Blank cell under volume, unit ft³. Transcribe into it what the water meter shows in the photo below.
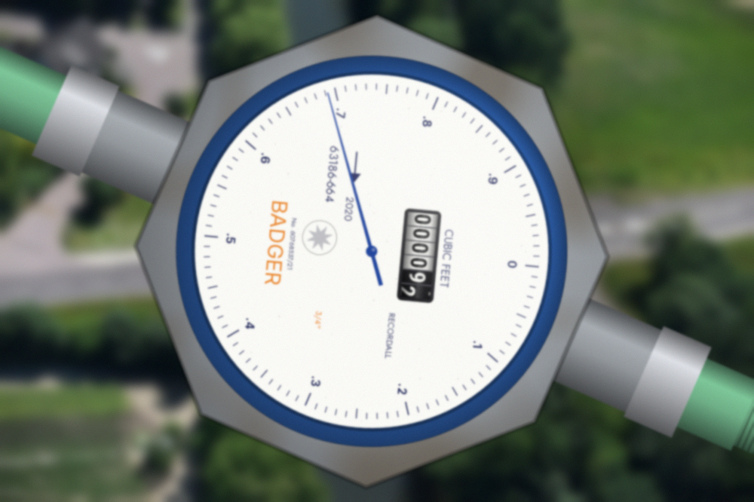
91.69 ft³
